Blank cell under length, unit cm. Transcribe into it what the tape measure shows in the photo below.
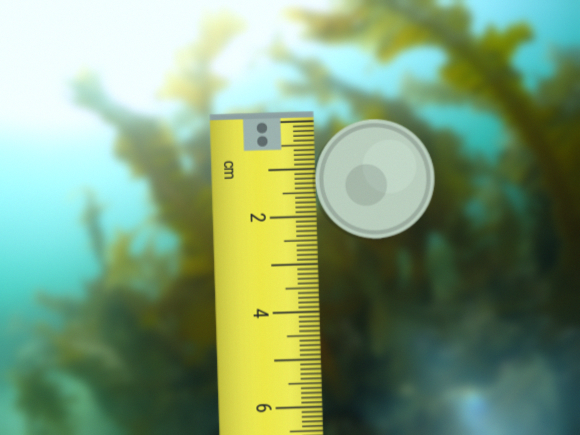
2.5 cm
